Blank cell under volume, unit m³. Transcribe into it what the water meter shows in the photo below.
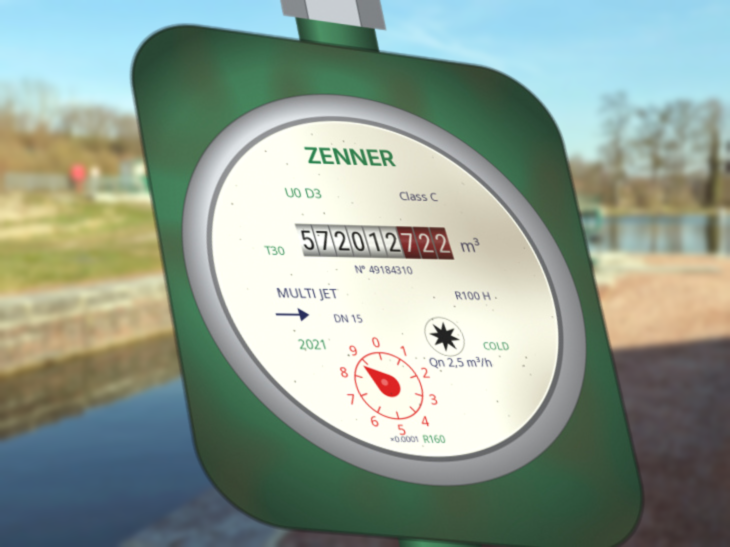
572012.7228 m³
